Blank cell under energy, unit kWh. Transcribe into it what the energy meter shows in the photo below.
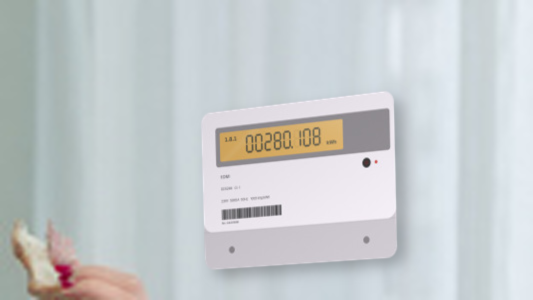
280.108 kWh
